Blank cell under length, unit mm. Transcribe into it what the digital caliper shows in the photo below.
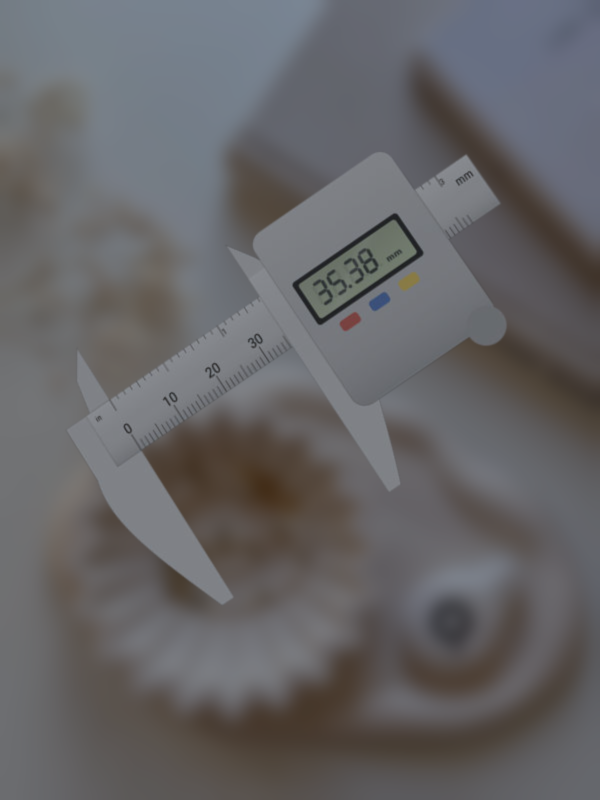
35.38 mm
